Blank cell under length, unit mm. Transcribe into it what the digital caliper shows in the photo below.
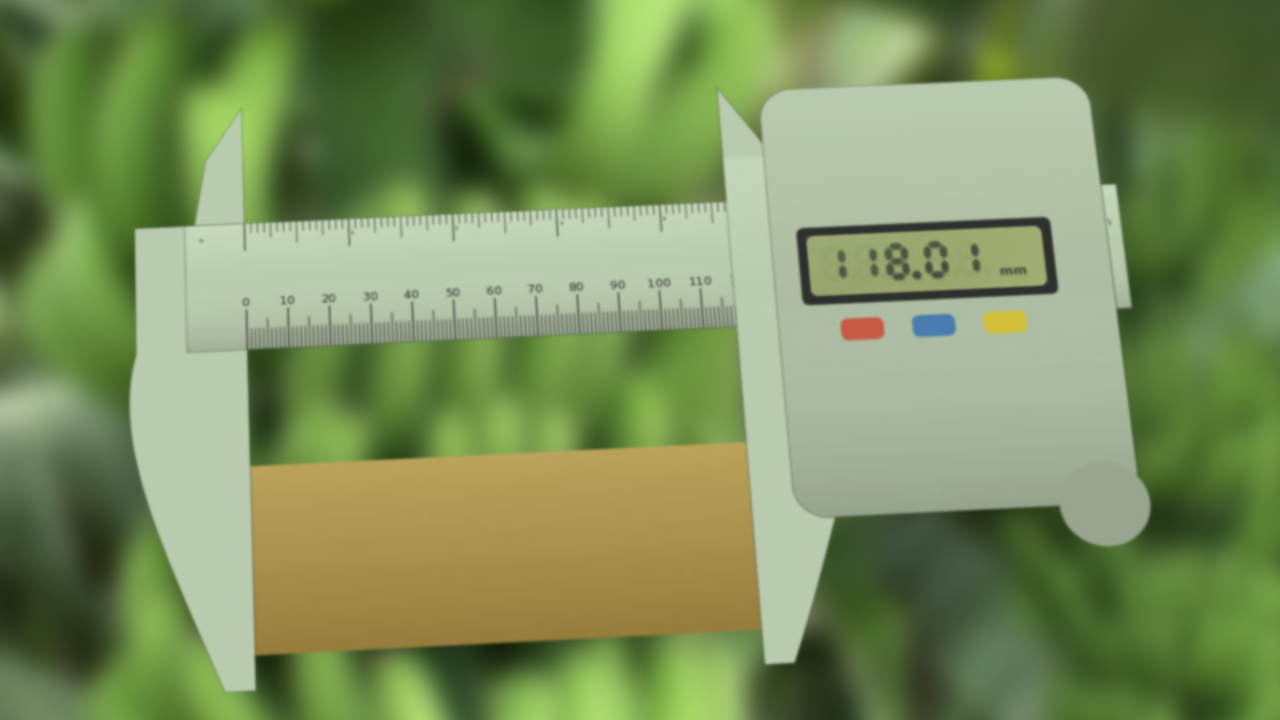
118.01 mm
